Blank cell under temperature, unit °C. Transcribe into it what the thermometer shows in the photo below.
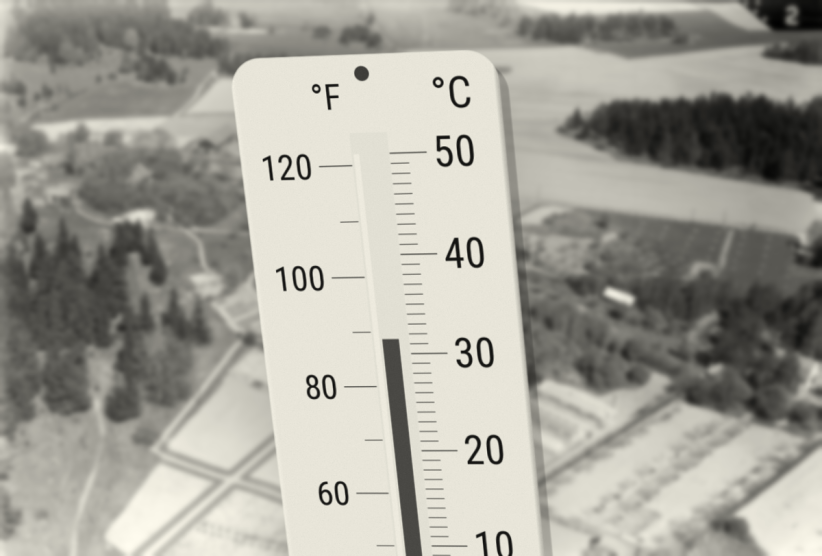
31.5 °C
